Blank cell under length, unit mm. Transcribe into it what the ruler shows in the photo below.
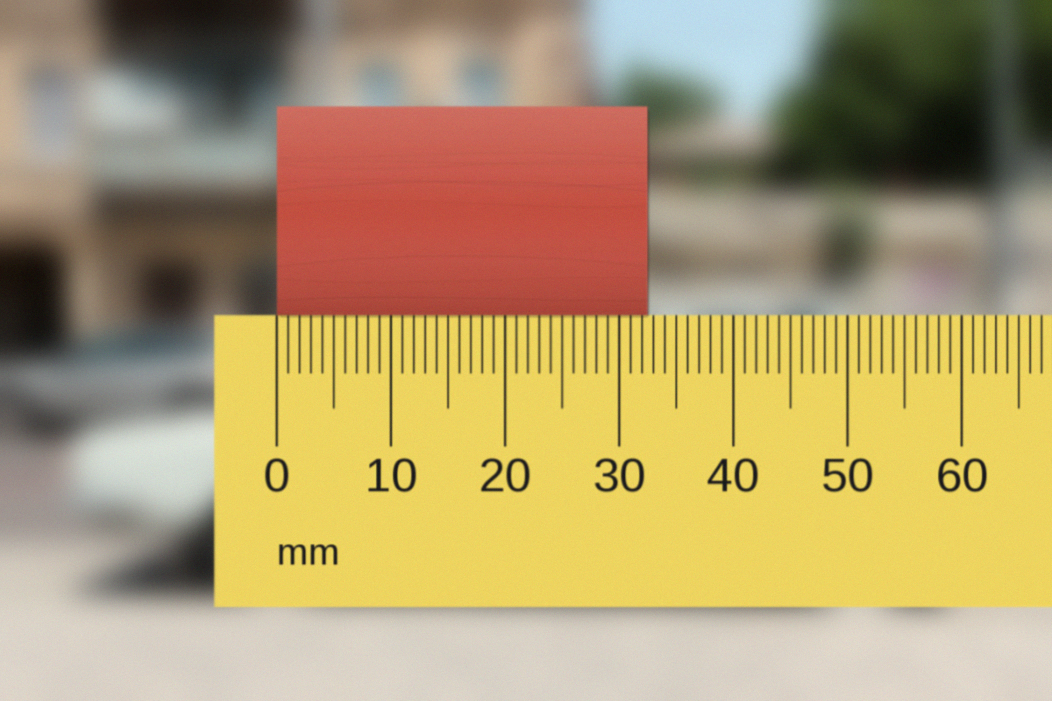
32.5 mm
